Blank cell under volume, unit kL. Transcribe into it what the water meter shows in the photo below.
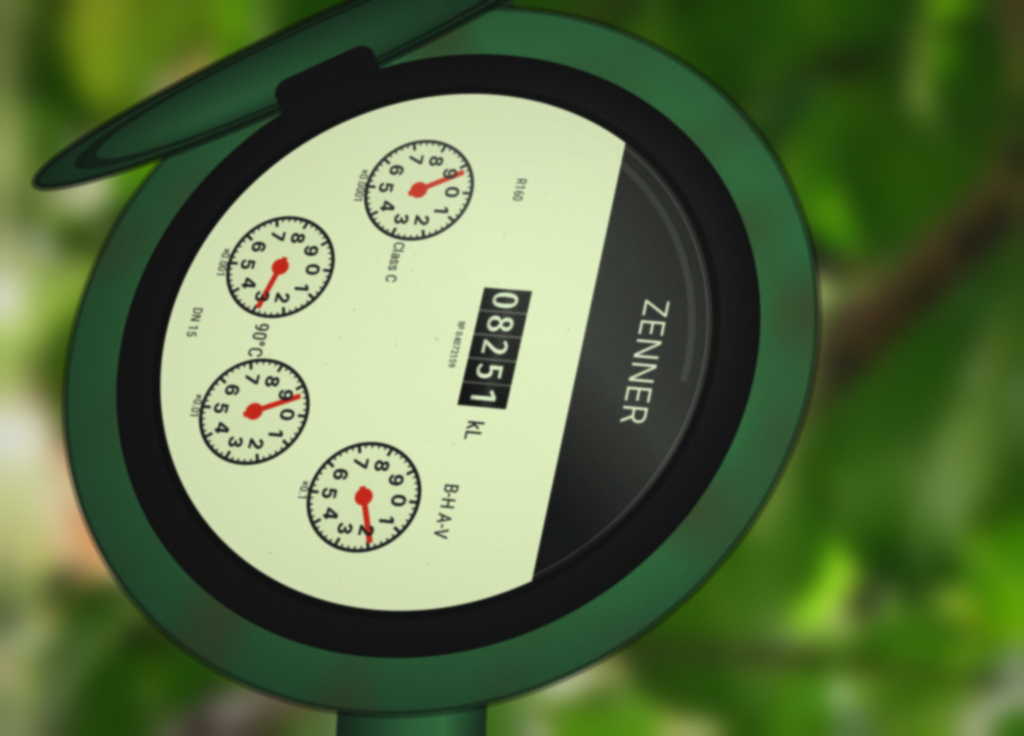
8251.1929 kL
